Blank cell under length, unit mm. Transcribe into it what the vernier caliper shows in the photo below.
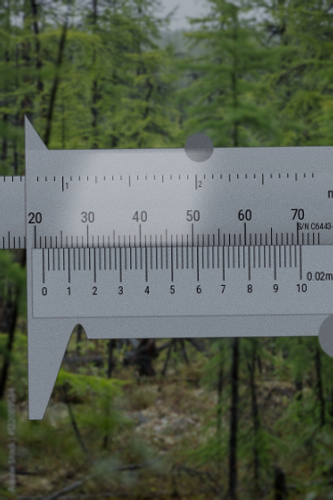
21.5 mm
